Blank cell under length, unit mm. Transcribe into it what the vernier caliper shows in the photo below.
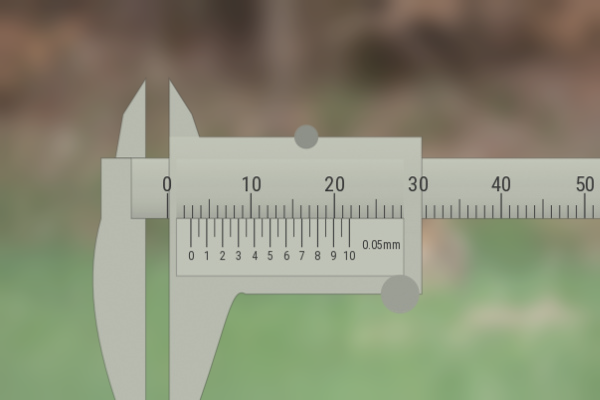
2.8 mm
